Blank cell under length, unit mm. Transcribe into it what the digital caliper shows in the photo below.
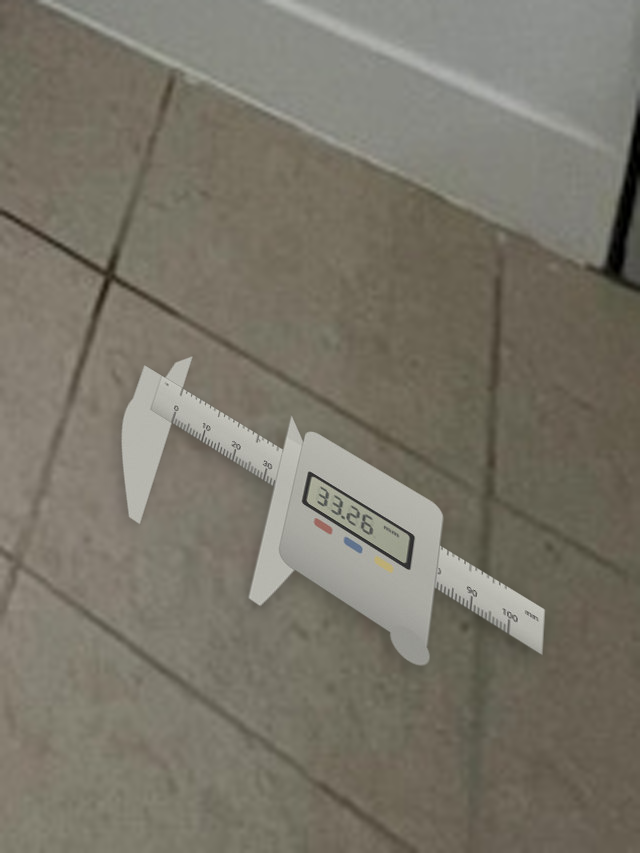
33.26 mm
